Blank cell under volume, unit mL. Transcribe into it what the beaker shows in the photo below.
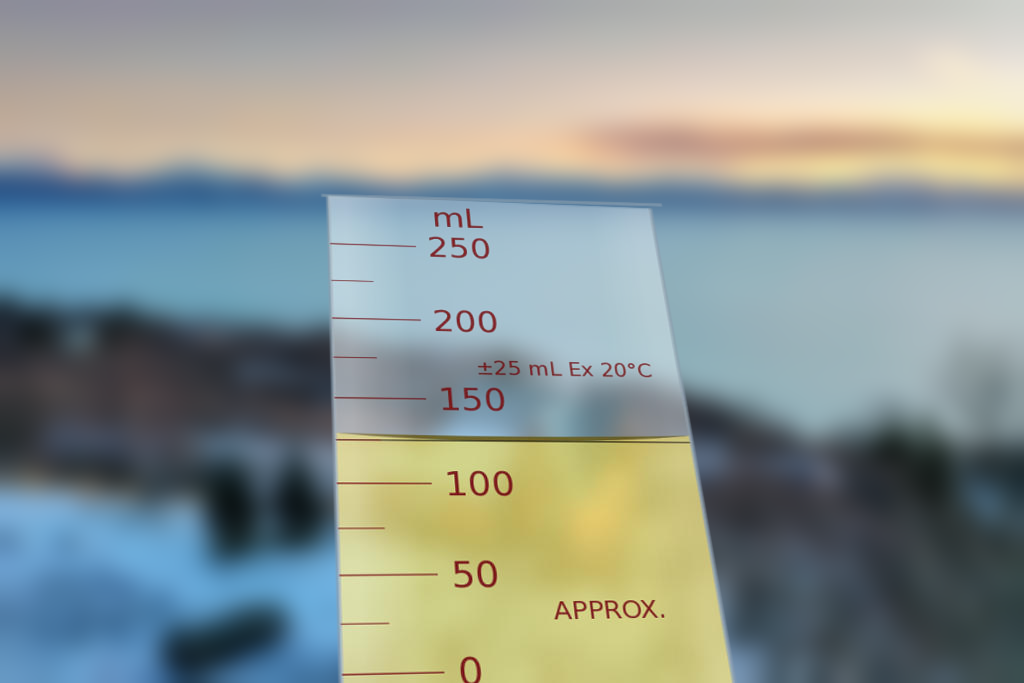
125 mL
